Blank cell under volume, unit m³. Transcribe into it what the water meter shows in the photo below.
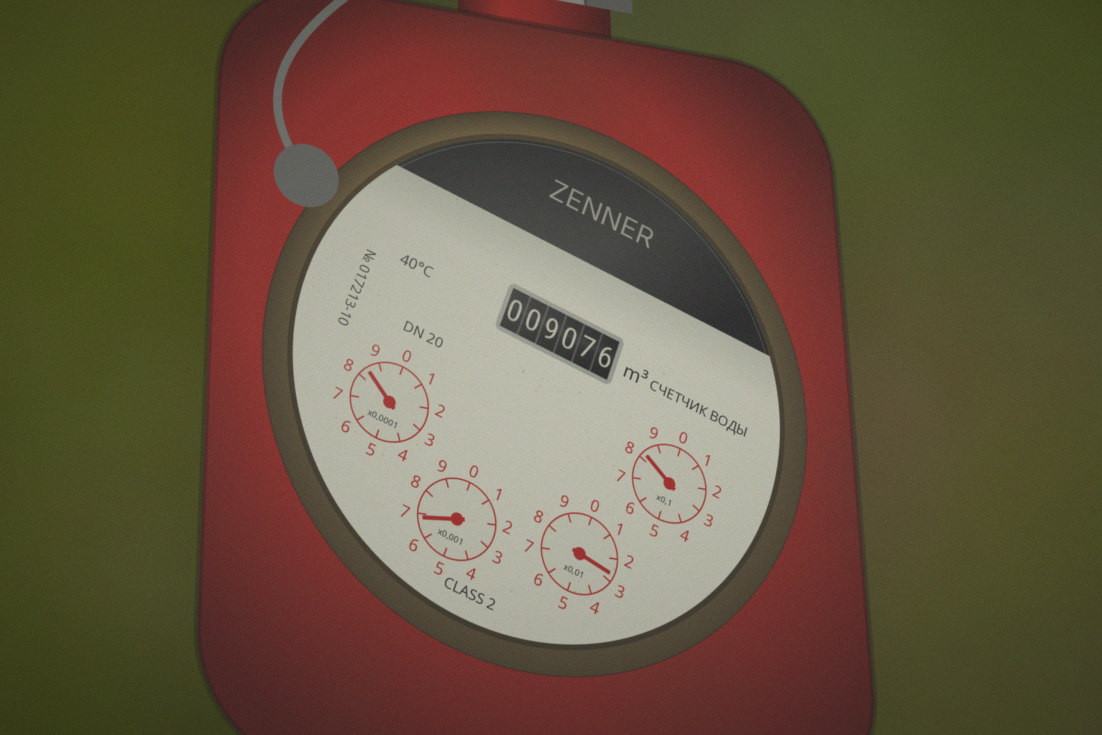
9076.8268 m³
